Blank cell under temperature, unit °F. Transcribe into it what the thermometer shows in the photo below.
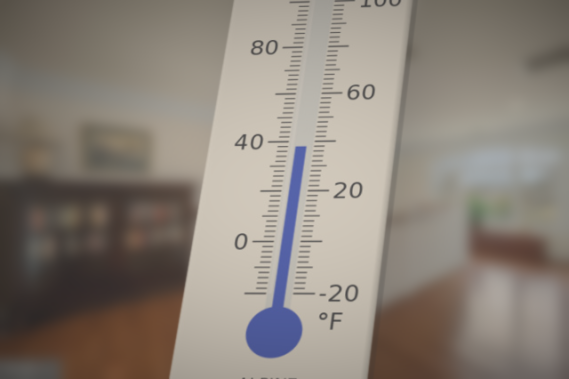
38 °F
